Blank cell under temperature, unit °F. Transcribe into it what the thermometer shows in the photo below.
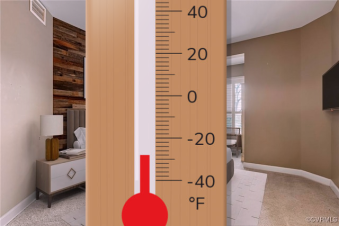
-28 °F
